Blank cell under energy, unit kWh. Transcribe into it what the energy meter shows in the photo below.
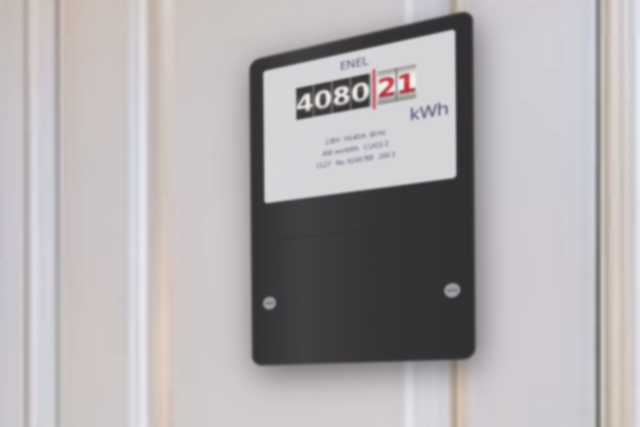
4080.21 kWh
